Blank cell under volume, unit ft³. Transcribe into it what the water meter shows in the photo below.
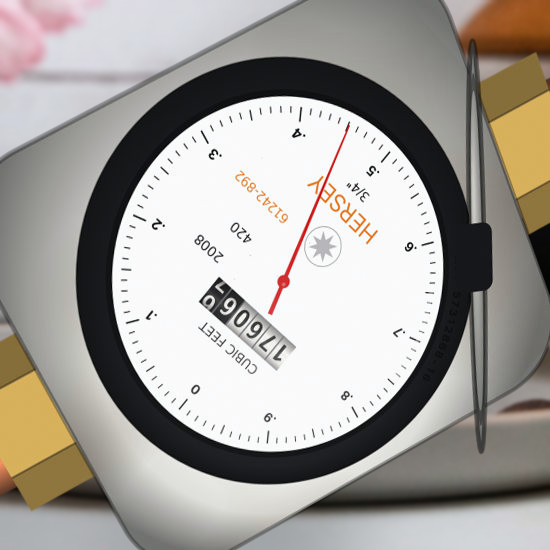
176066.45 ft³
